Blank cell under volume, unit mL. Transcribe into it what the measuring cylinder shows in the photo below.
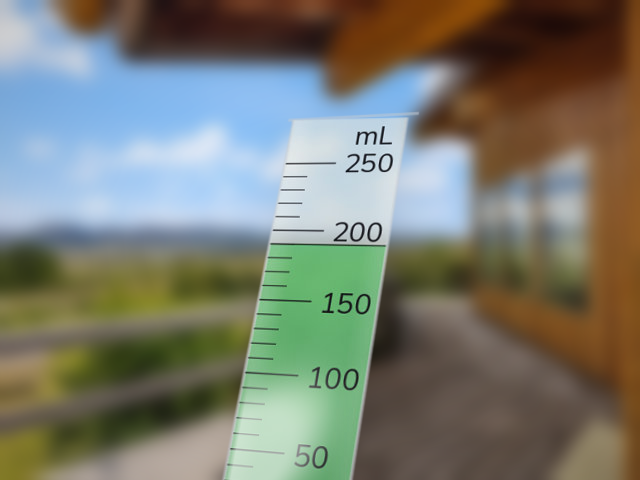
190 mL
